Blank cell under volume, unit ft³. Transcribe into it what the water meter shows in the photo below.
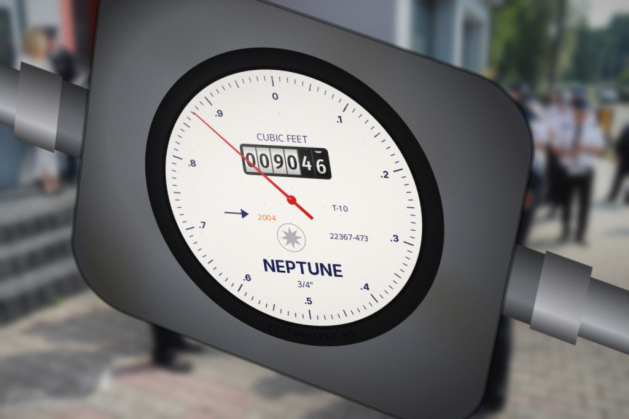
9045.87 ft³
